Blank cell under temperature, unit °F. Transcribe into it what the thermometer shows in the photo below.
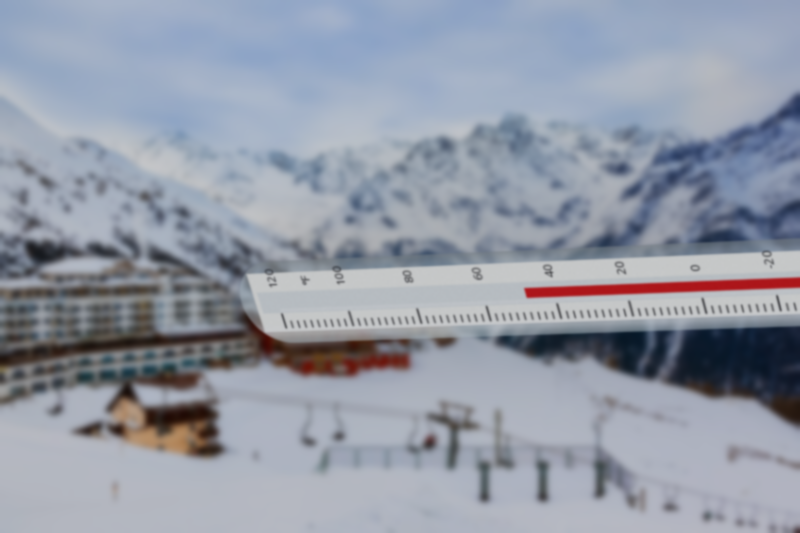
48 °F
